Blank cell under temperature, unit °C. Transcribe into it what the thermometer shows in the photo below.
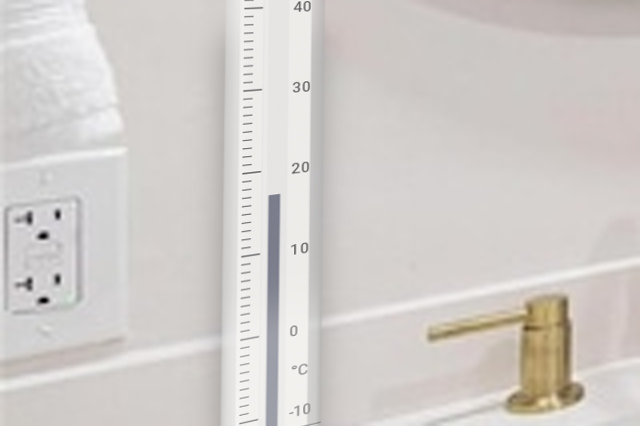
17 °C
